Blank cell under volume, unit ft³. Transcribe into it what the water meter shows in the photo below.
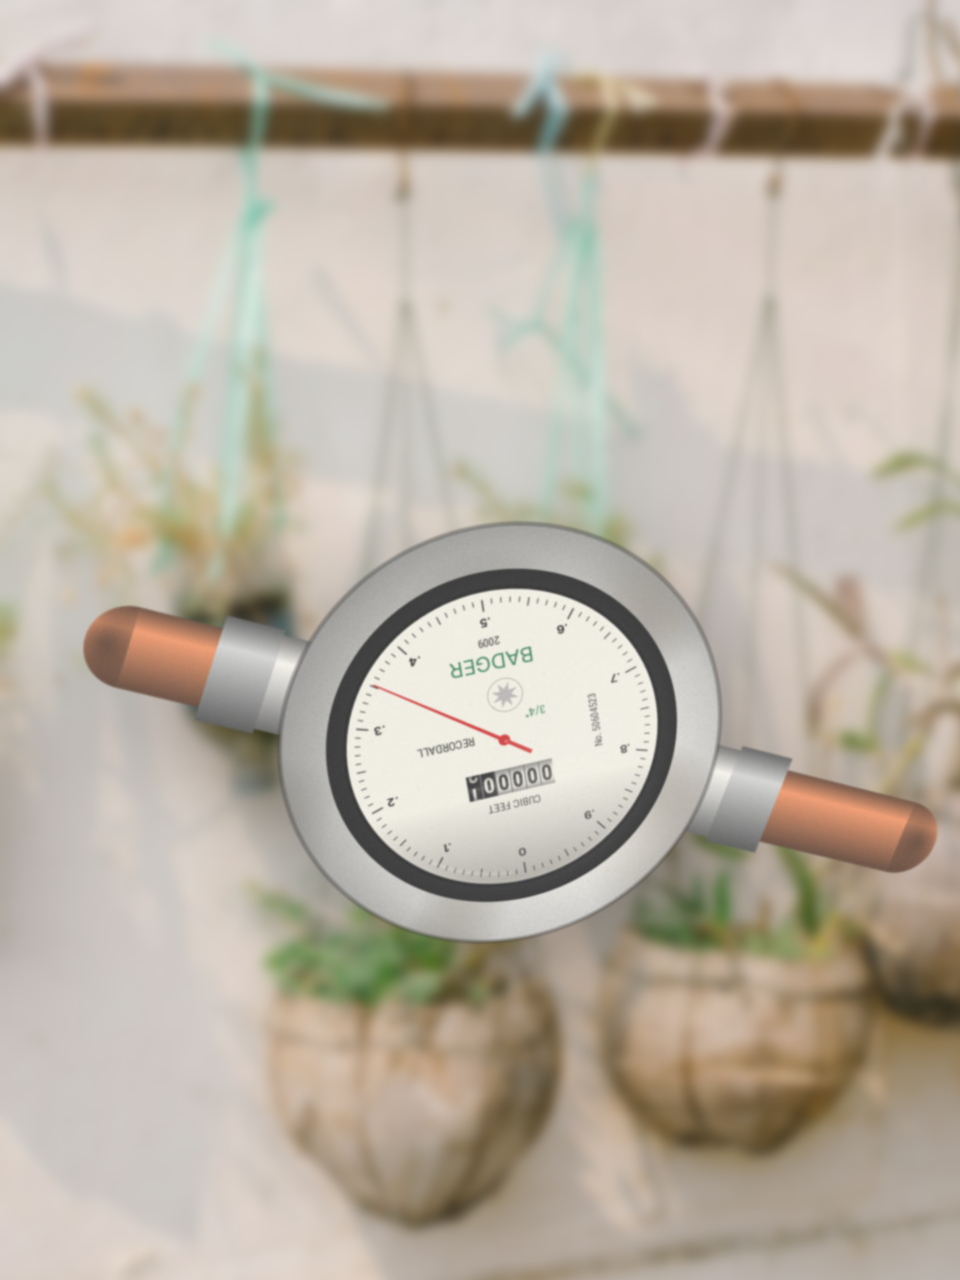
1.35 ft³
